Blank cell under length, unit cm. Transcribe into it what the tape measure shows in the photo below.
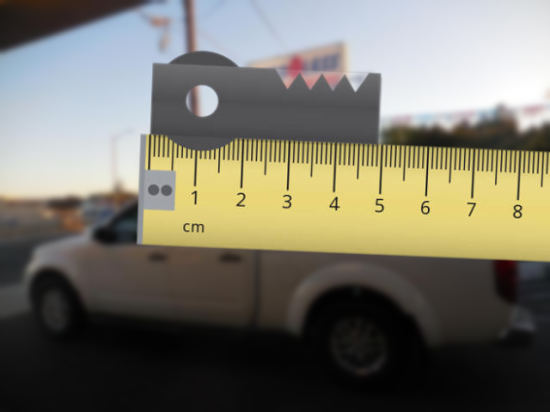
4.9 cm
